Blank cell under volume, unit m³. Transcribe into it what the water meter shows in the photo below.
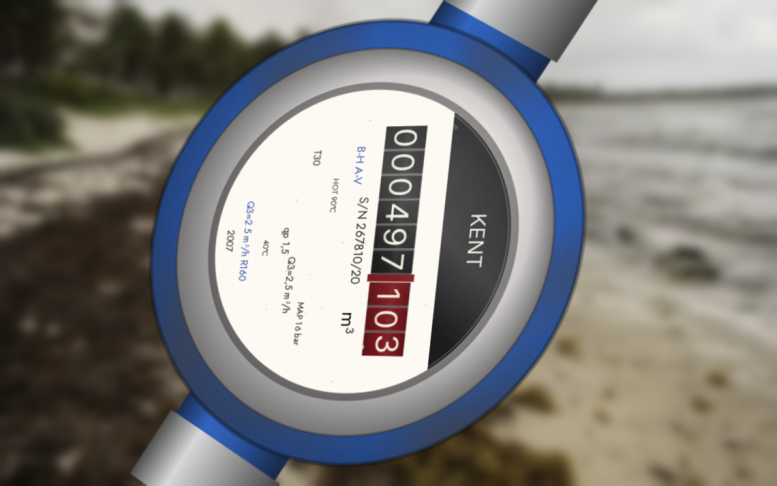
497.103 m³
